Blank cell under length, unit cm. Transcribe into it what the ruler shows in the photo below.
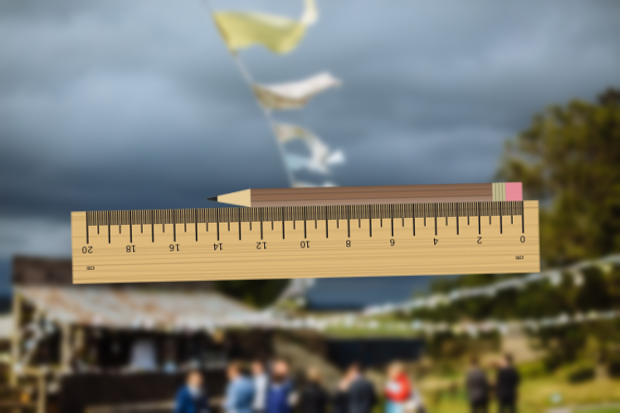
14.5 cm
